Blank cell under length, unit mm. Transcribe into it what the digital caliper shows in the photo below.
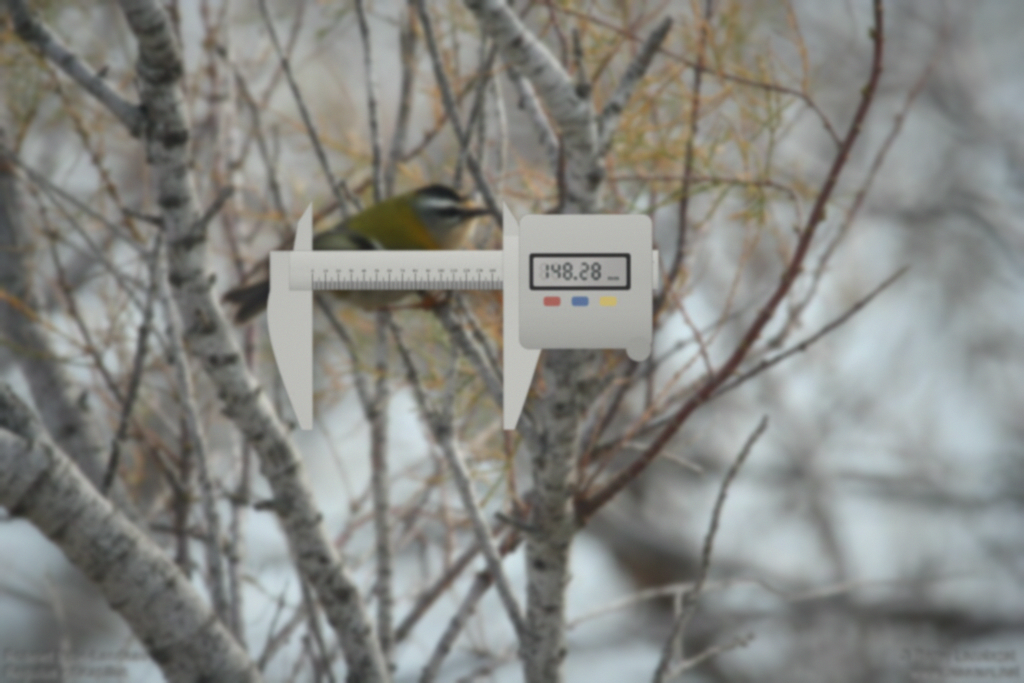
148.28 mm
